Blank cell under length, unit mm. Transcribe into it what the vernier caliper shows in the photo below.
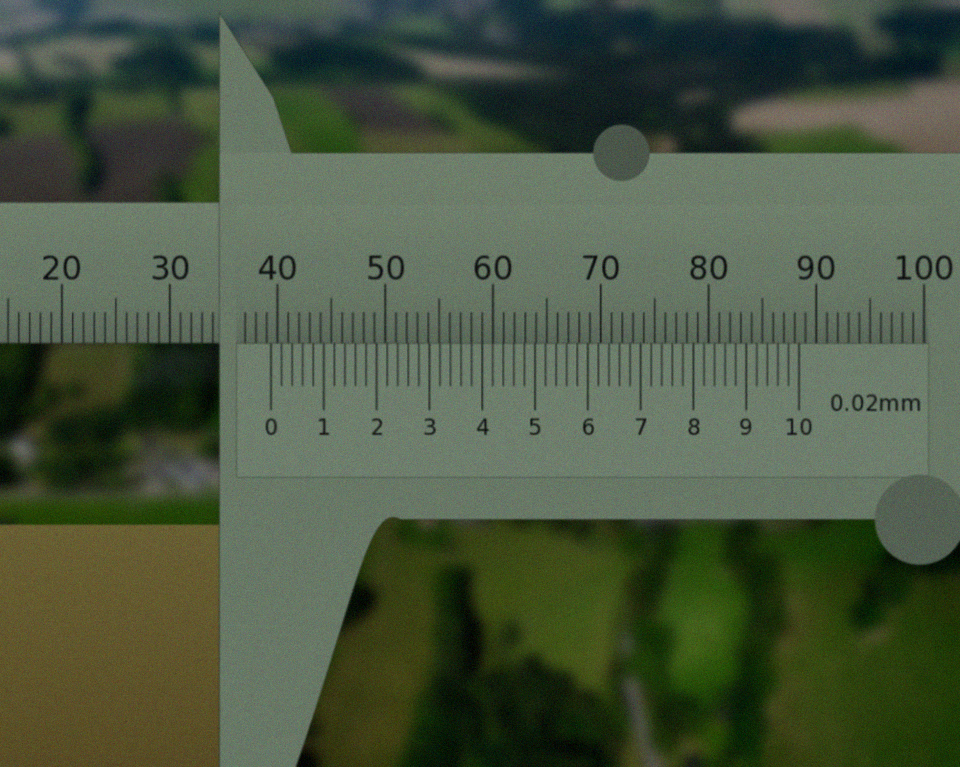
39.4 mm
